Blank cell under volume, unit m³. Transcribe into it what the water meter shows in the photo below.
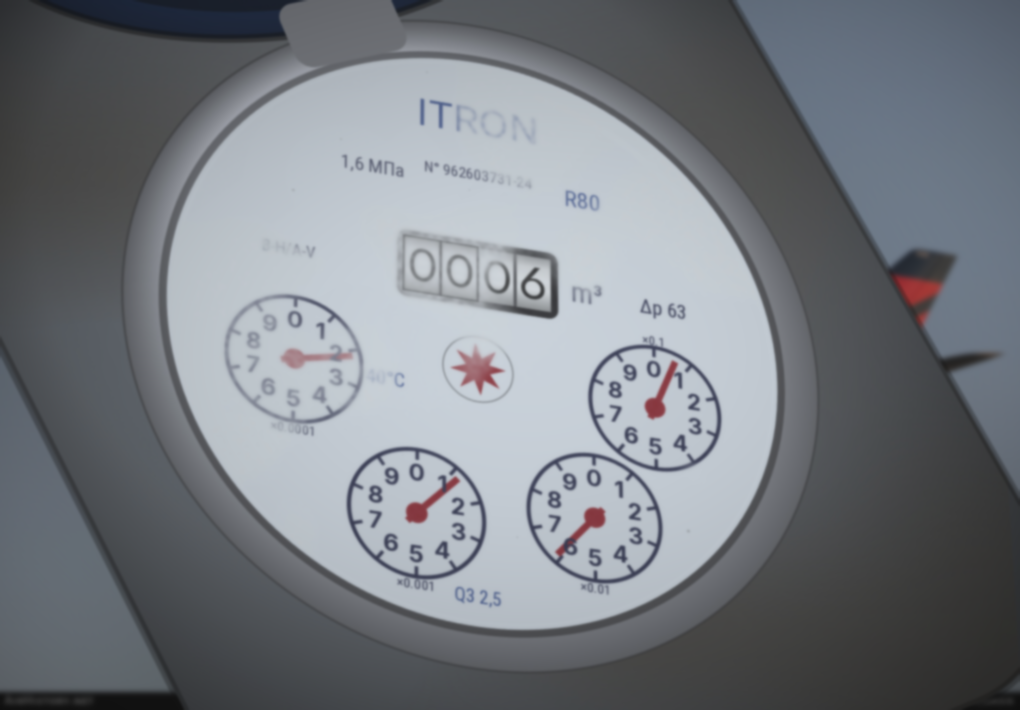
6.0612 m³
